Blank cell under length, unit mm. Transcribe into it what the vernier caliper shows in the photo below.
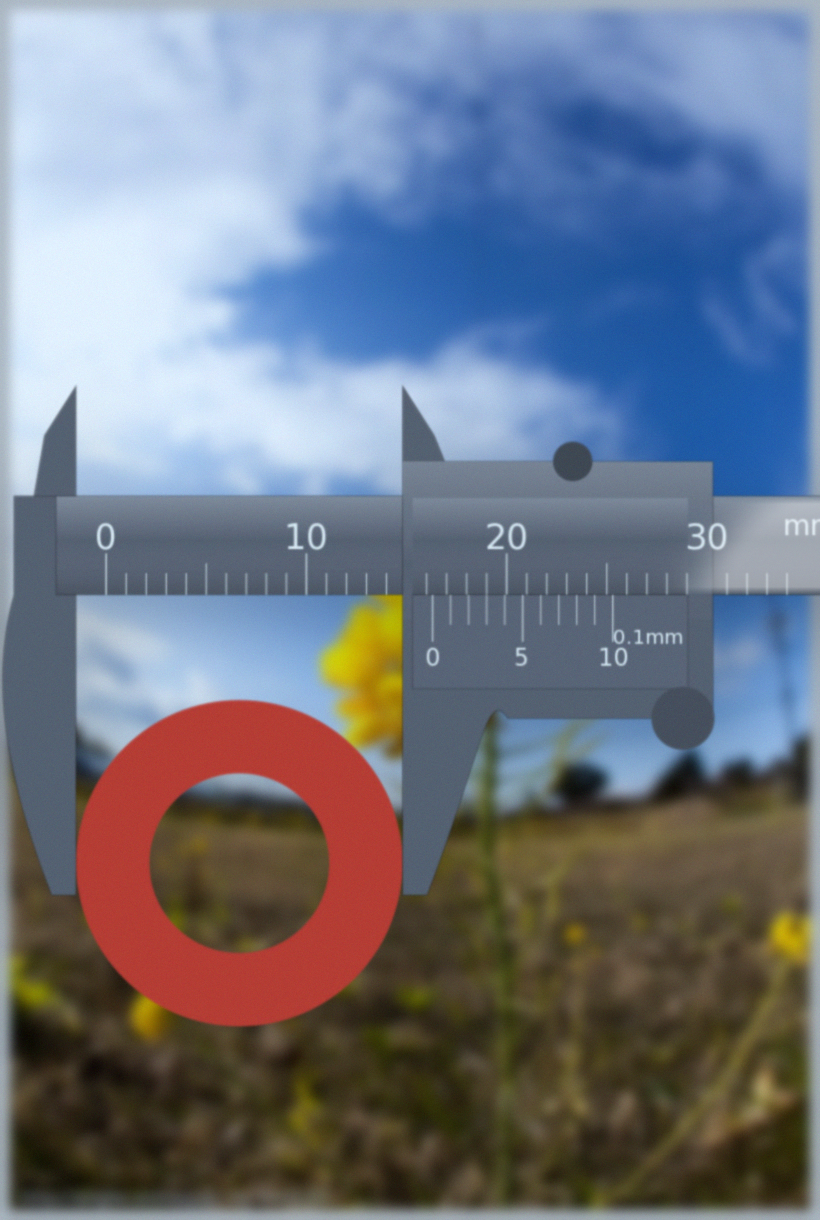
16.3 mm
